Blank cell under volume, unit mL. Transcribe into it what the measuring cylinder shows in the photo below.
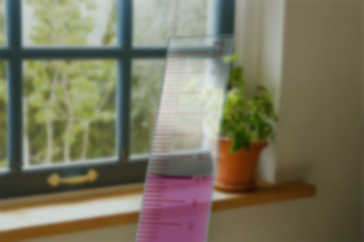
4 mL
